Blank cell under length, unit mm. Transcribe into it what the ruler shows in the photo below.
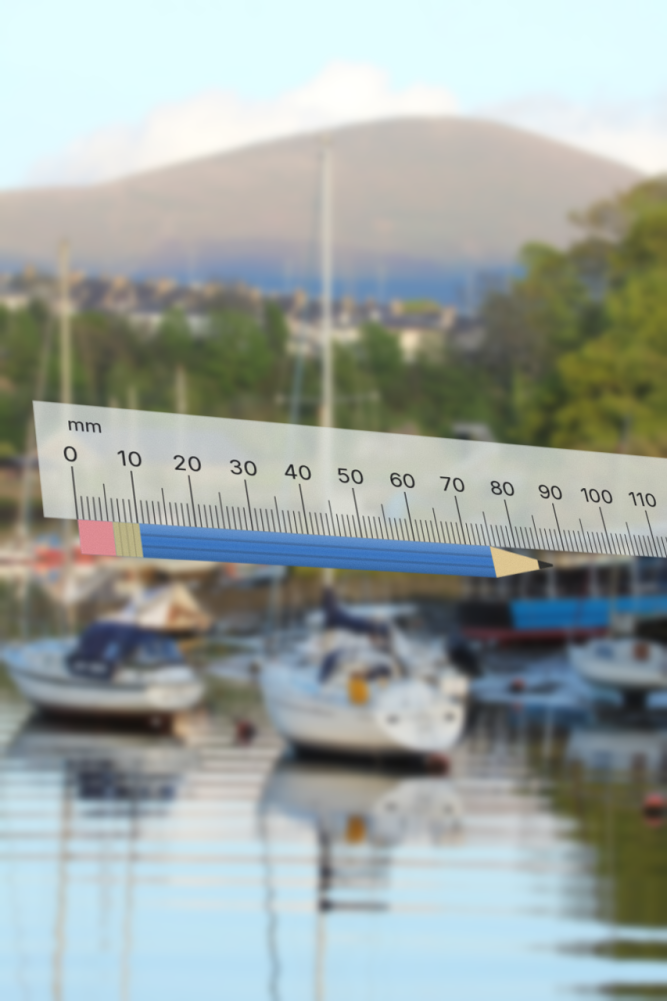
87 mm
